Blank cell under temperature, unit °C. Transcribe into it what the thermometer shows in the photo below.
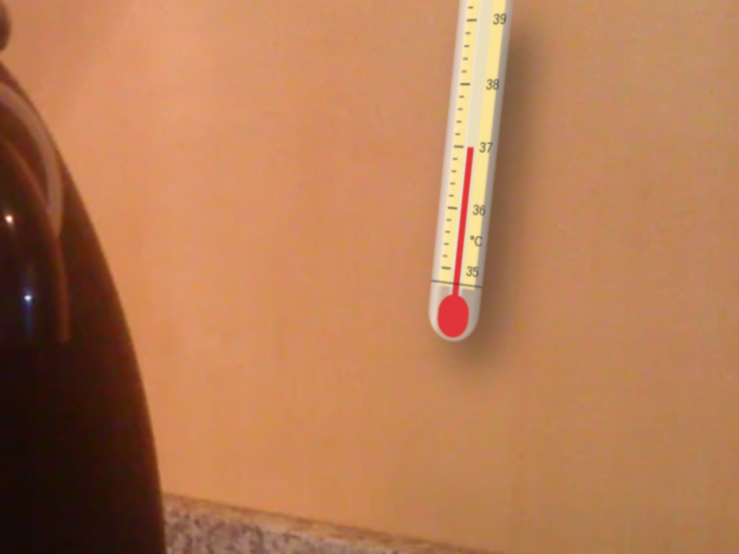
37 °C
